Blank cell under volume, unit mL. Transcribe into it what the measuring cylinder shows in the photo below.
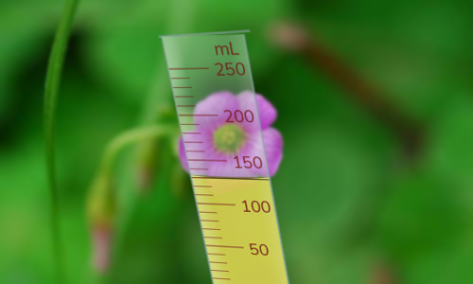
130 mL
